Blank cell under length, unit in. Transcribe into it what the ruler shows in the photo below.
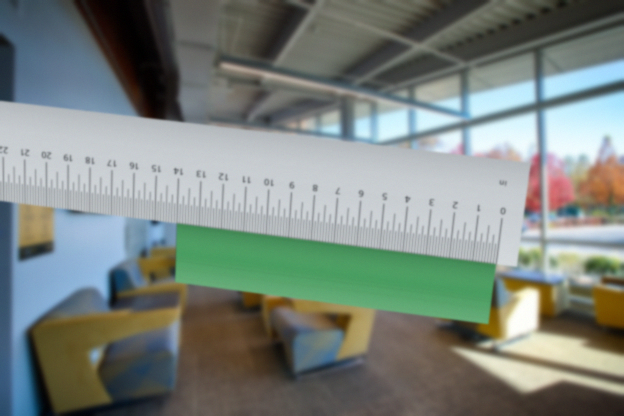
14 in
